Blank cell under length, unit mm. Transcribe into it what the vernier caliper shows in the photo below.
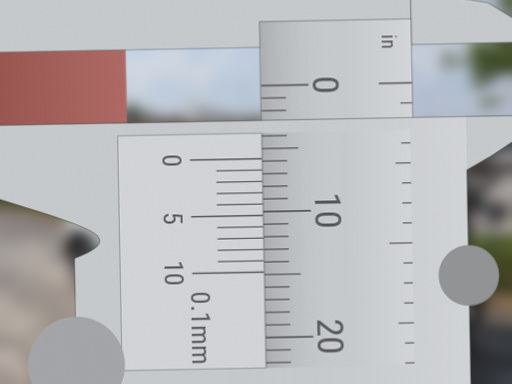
5.8 mm
